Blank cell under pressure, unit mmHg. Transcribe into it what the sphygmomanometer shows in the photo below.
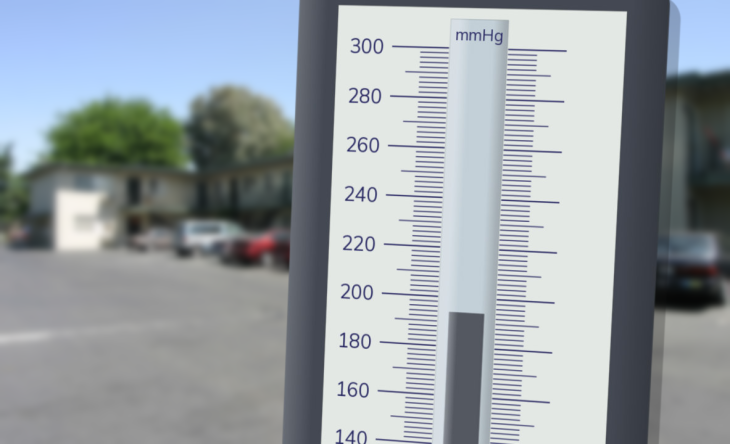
194 mmHg
